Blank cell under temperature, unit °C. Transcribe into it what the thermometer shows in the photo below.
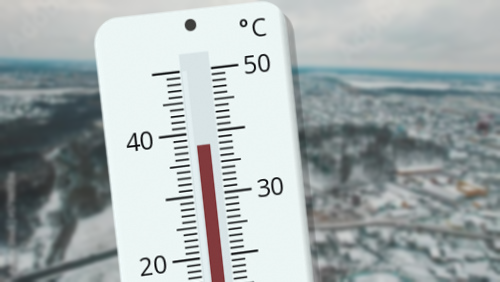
38 °C
